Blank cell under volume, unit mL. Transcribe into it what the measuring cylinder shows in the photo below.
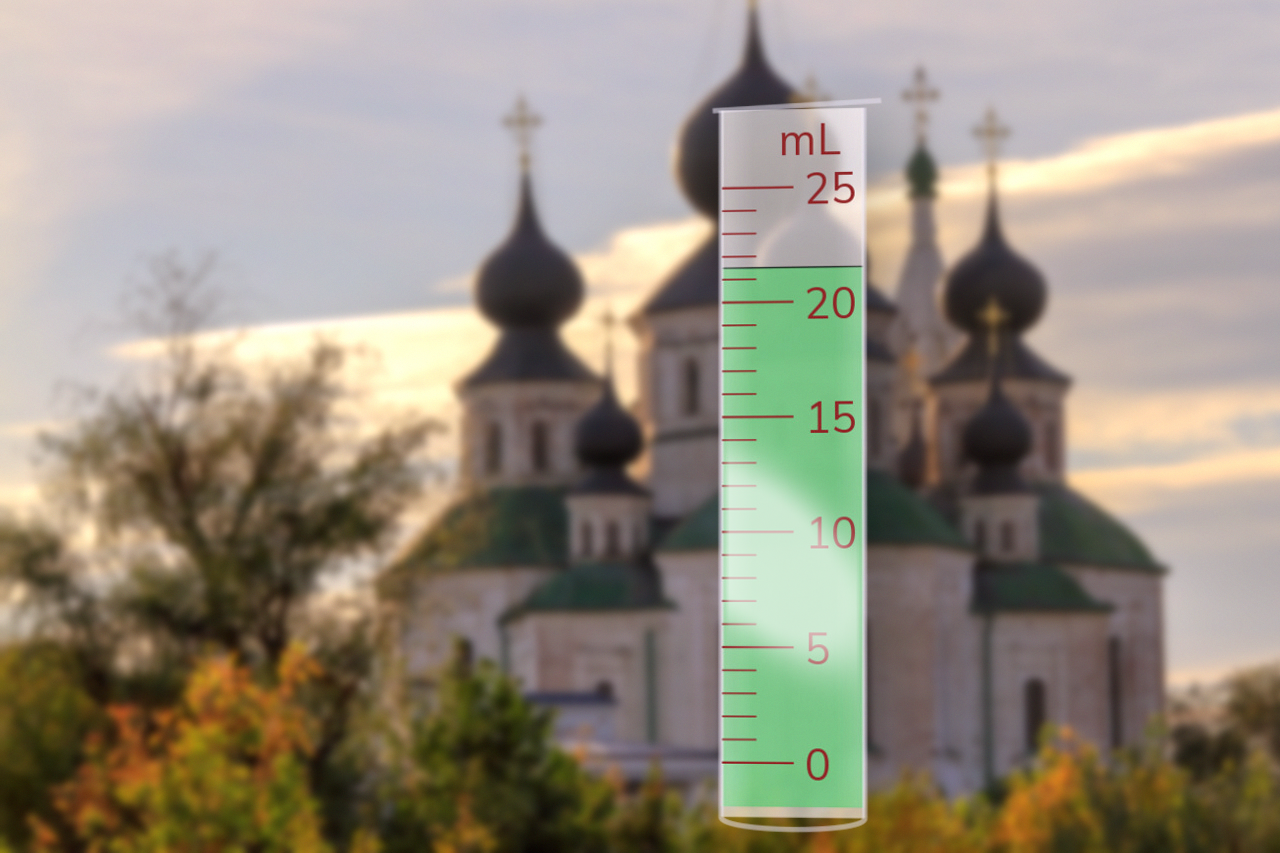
21.5 mL
